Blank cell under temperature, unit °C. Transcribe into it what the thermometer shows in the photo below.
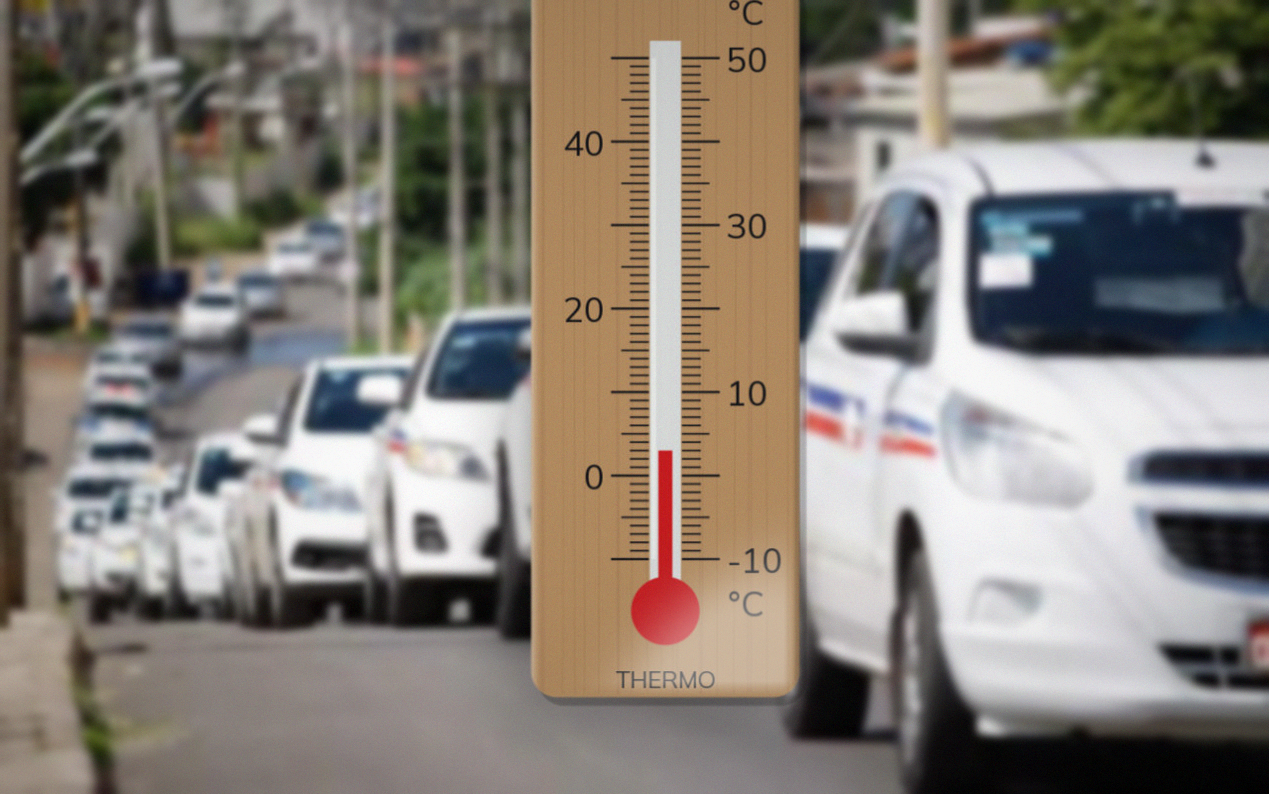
3 °C
